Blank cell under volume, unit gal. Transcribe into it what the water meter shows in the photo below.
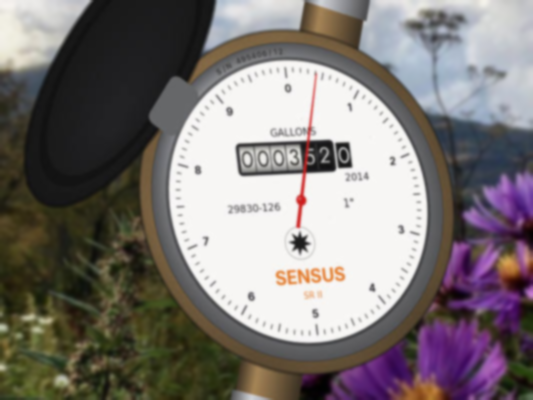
3520.4 gal
